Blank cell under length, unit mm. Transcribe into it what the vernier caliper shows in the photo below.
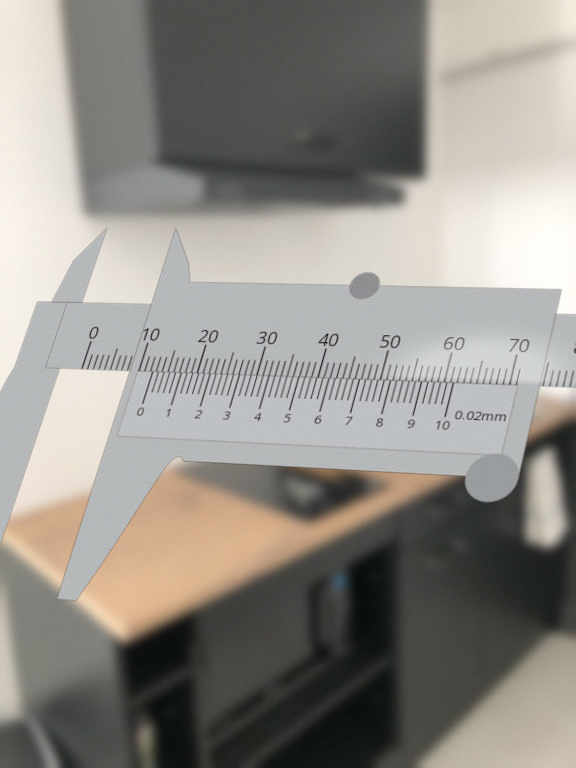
12.4 mm
